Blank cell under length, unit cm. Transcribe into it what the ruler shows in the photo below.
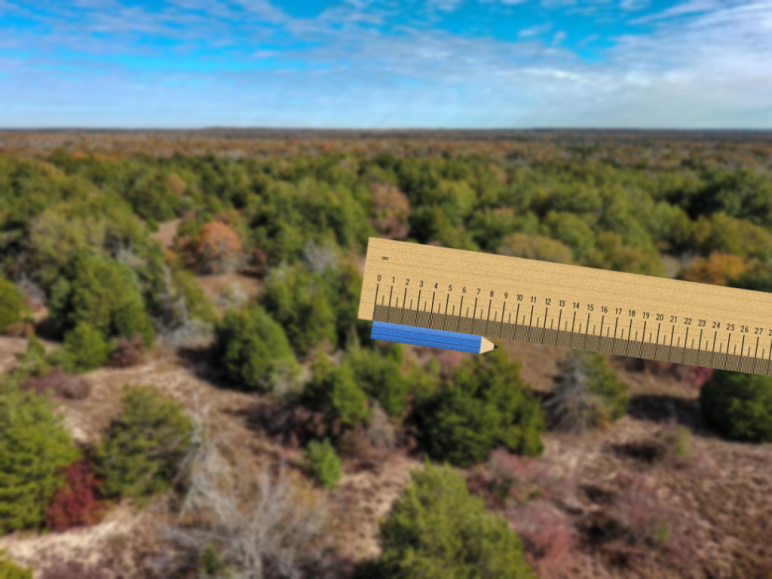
9 cm
